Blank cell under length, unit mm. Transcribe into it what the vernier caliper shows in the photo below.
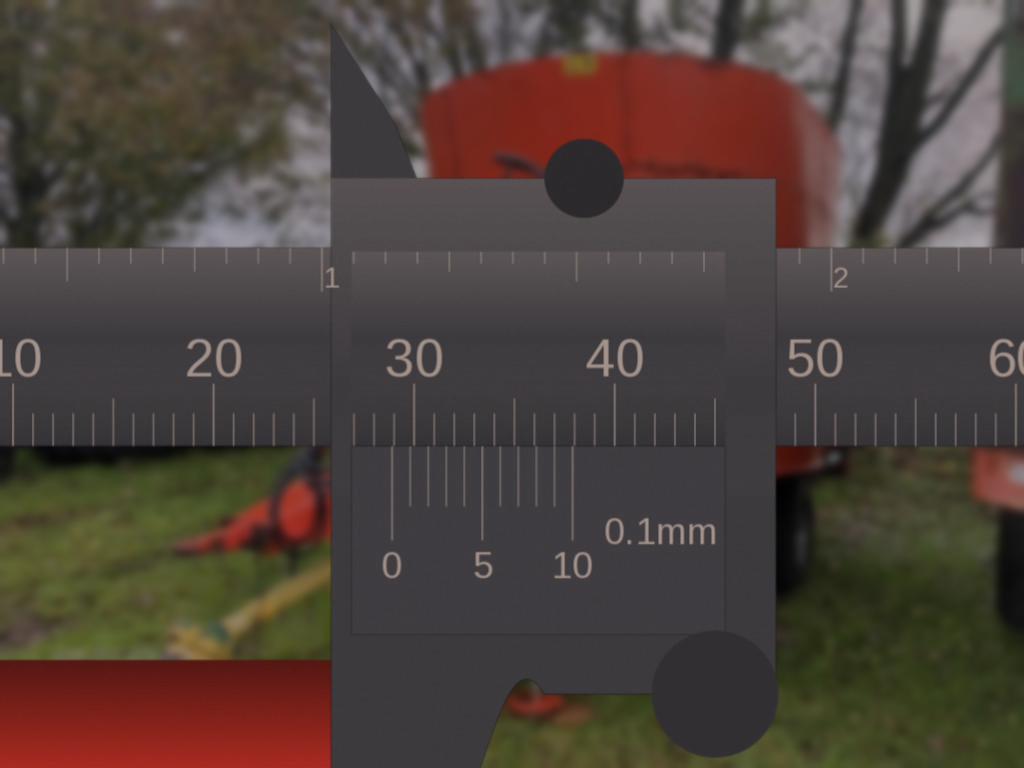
28.9 mm
